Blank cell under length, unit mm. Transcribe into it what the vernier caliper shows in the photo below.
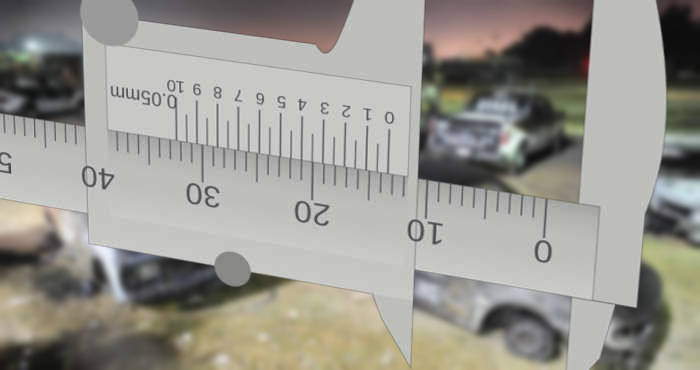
13.4 mm
